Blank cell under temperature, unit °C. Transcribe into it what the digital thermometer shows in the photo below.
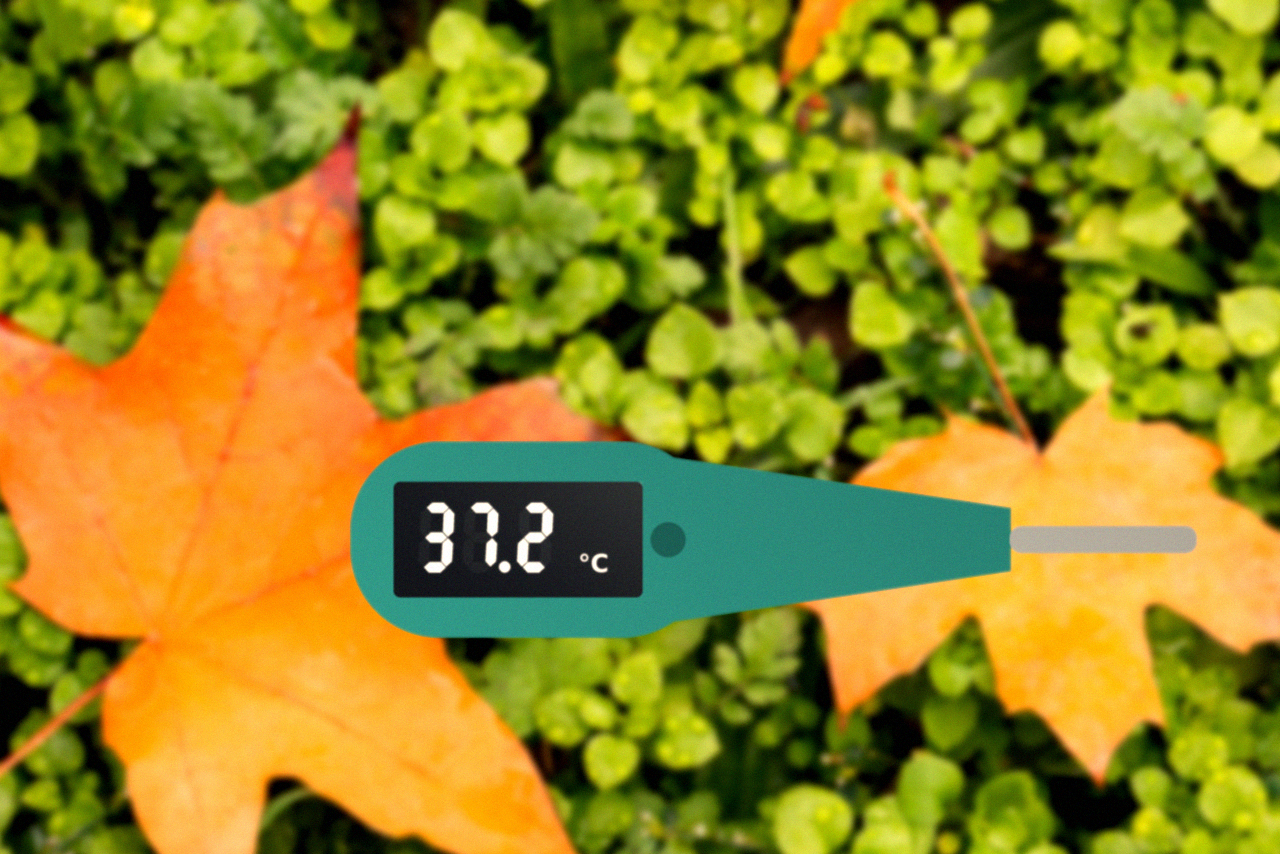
37.2 °C
